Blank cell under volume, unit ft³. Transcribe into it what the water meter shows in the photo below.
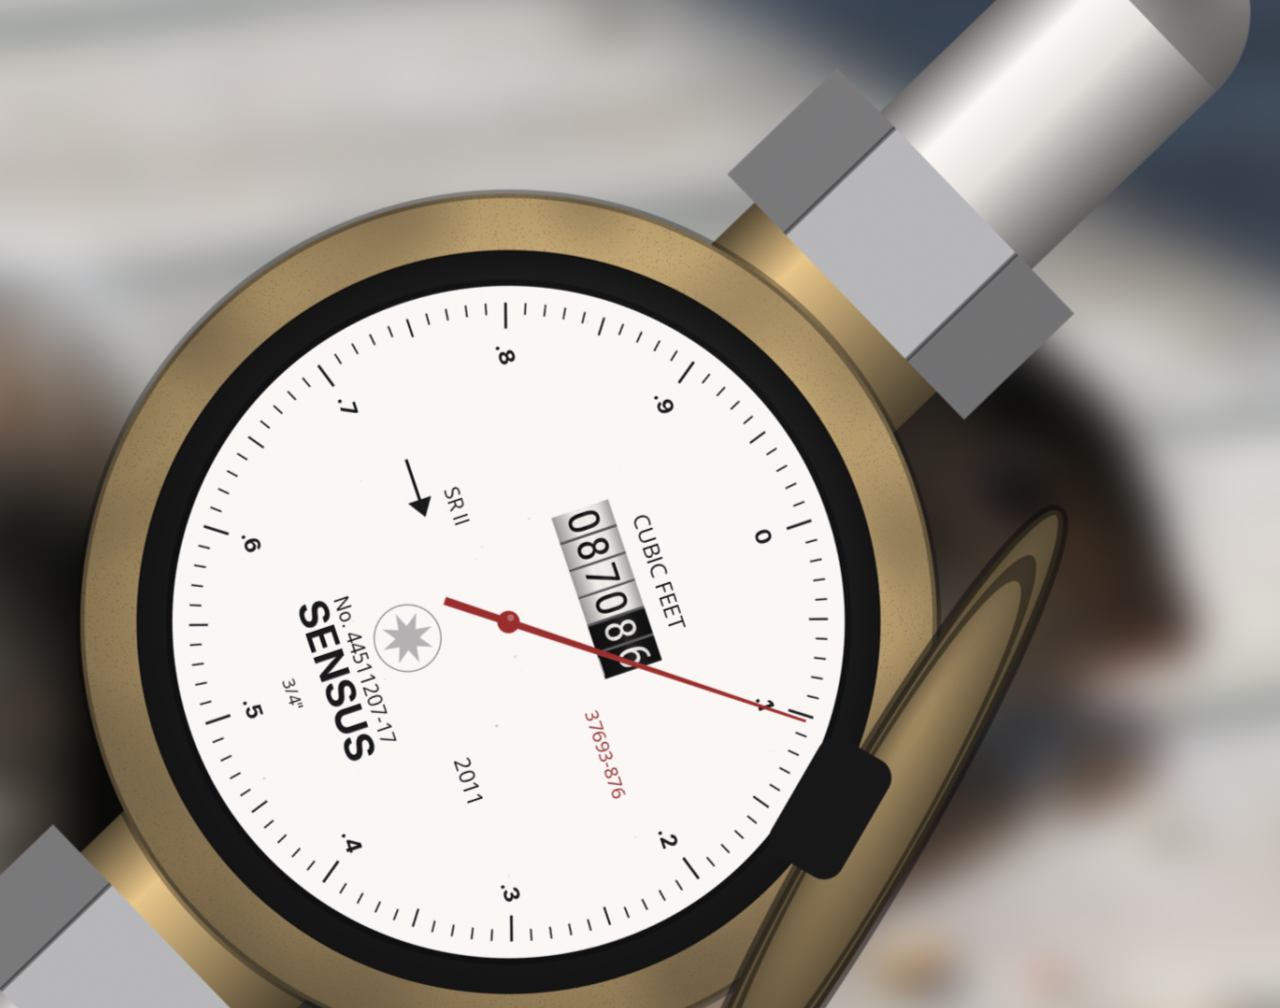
87086.10 ft³
